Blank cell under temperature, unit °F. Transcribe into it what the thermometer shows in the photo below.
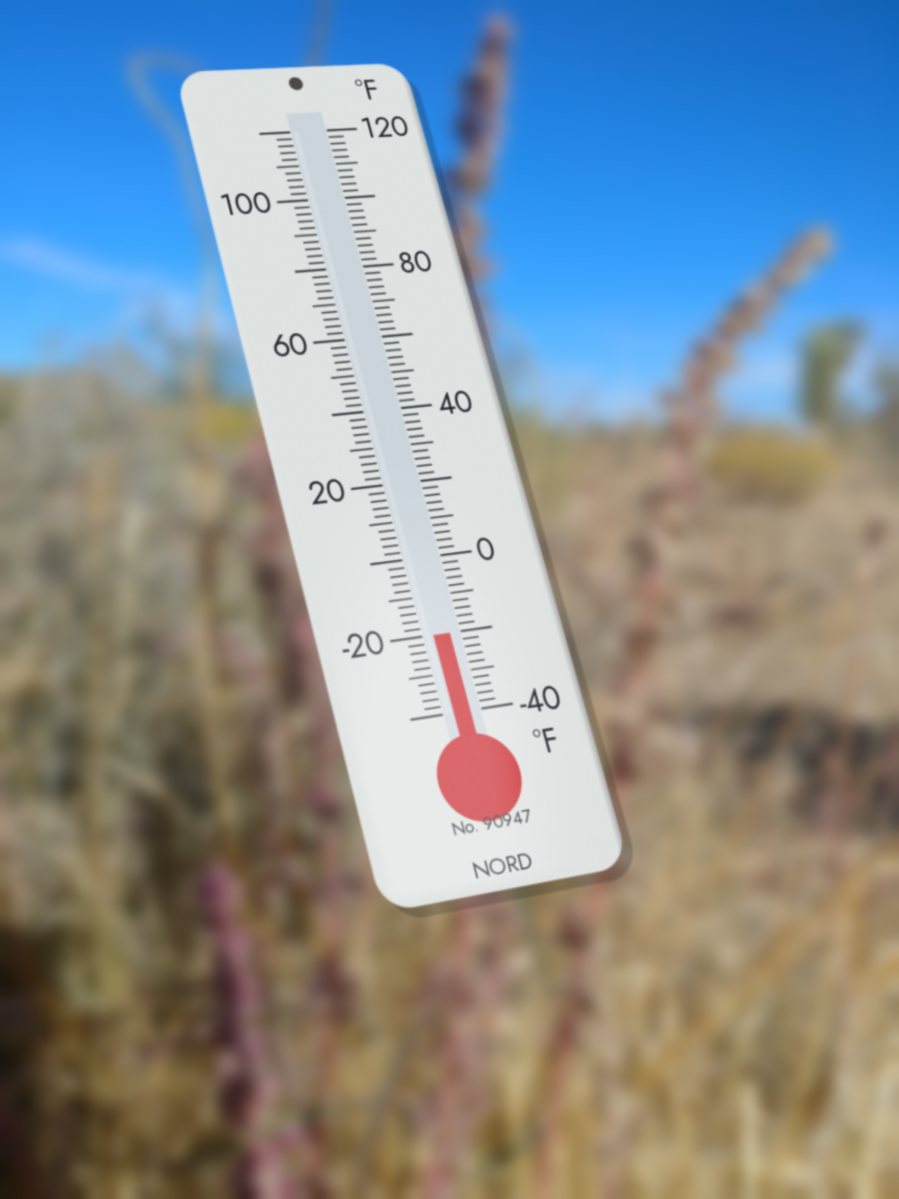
-20 °F
